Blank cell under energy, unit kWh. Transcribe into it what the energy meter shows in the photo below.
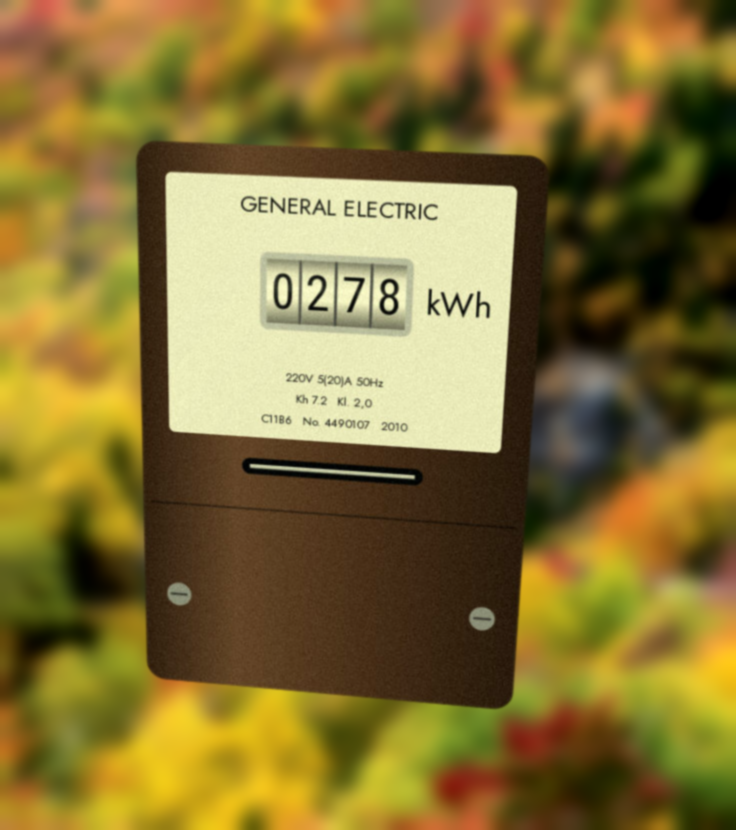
278 kWh
